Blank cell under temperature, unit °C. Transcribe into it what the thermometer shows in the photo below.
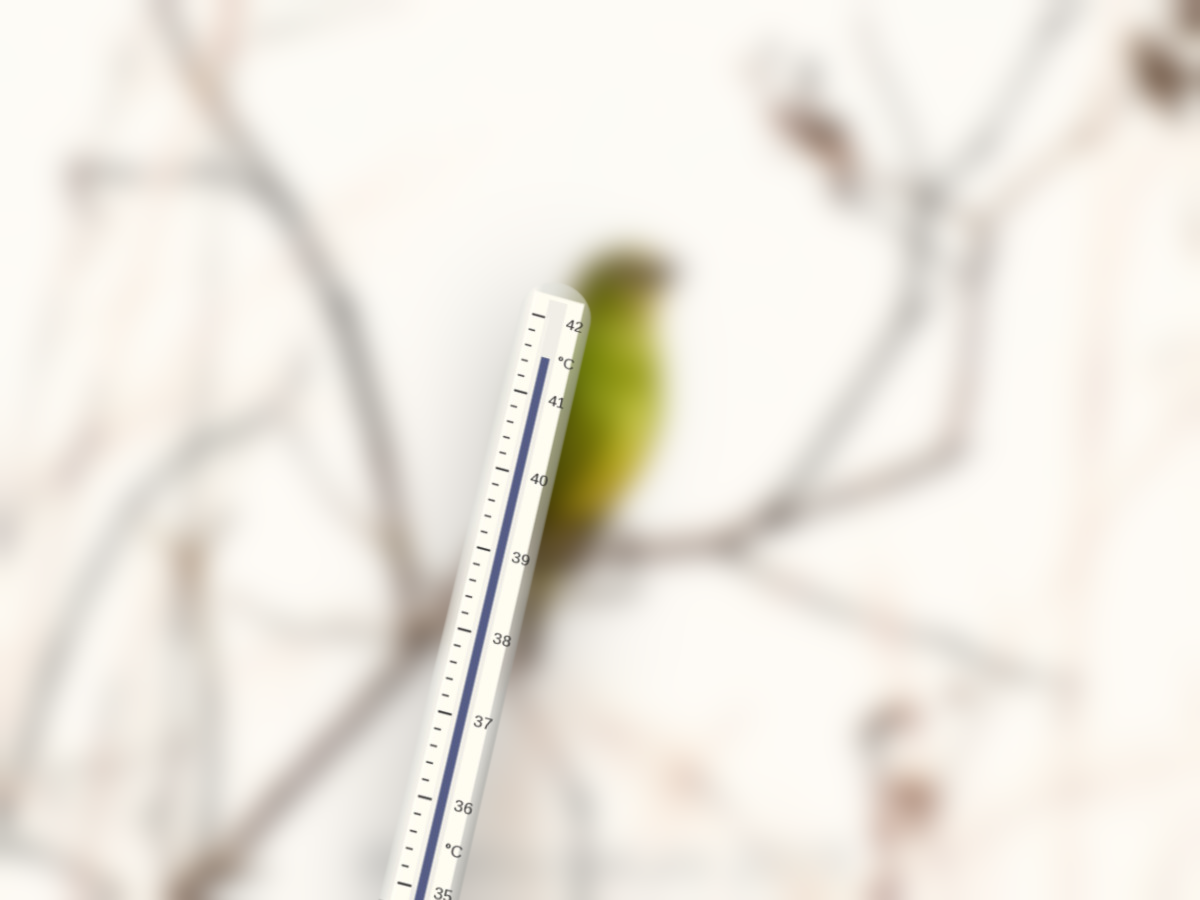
41.5 °C
